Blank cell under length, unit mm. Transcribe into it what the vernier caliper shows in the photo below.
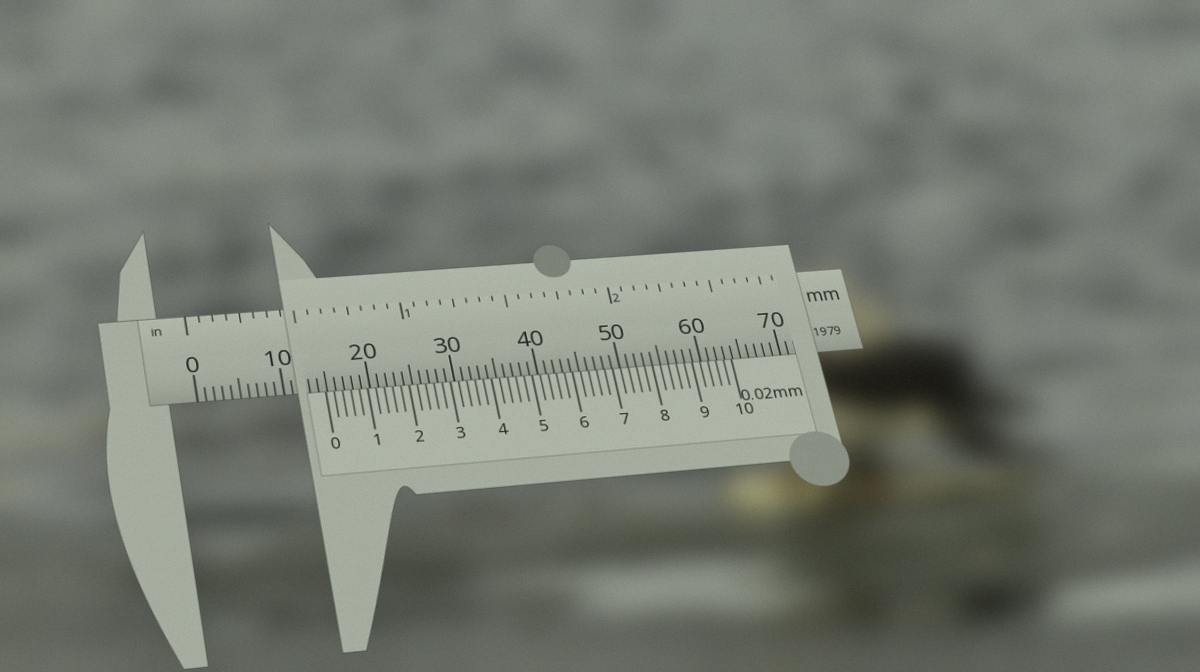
14.8 mm
